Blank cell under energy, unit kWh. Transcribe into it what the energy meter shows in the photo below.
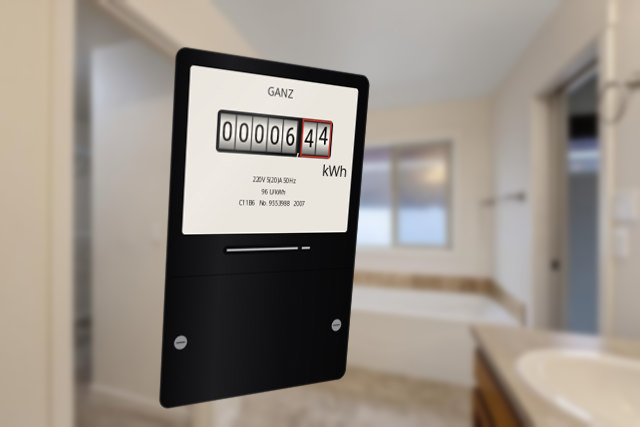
6.44 kWh
